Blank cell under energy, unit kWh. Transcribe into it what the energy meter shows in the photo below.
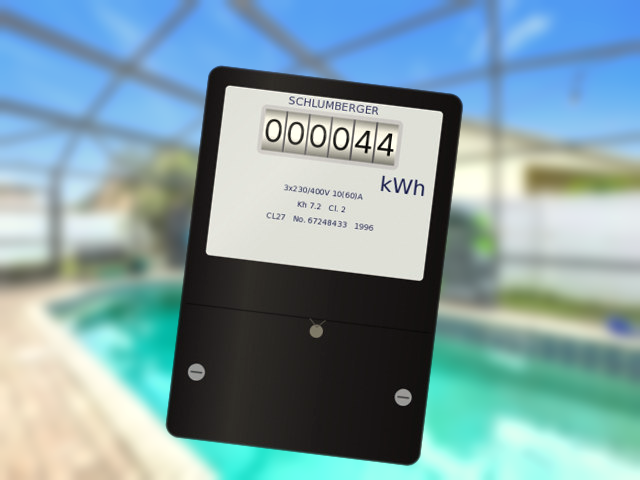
44 kWh
